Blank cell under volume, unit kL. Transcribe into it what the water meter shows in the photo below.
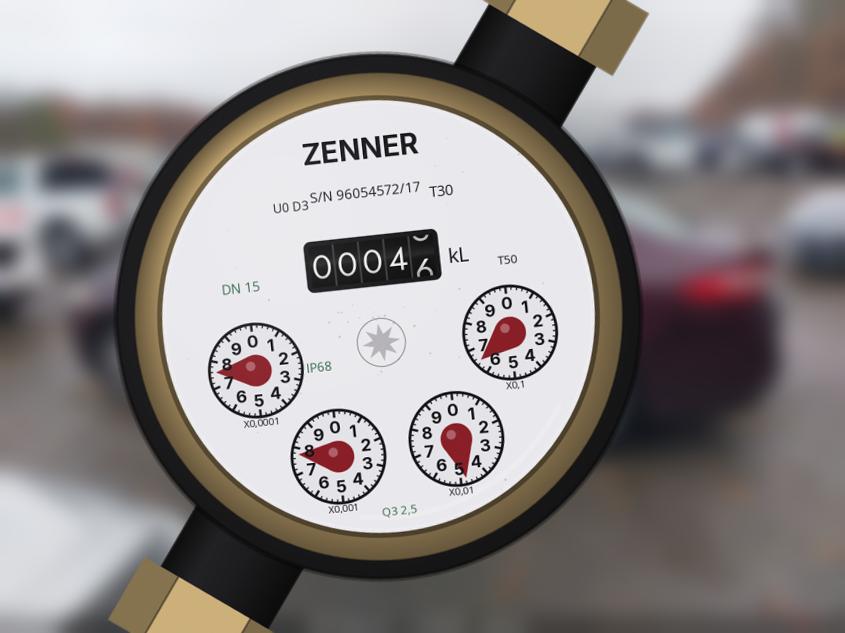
45.6477 kL
